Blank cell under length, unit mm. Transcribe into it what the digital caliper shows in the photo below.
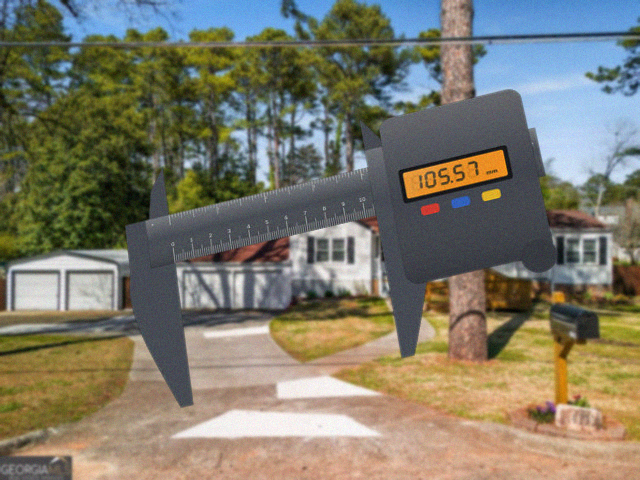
105.57 mm
